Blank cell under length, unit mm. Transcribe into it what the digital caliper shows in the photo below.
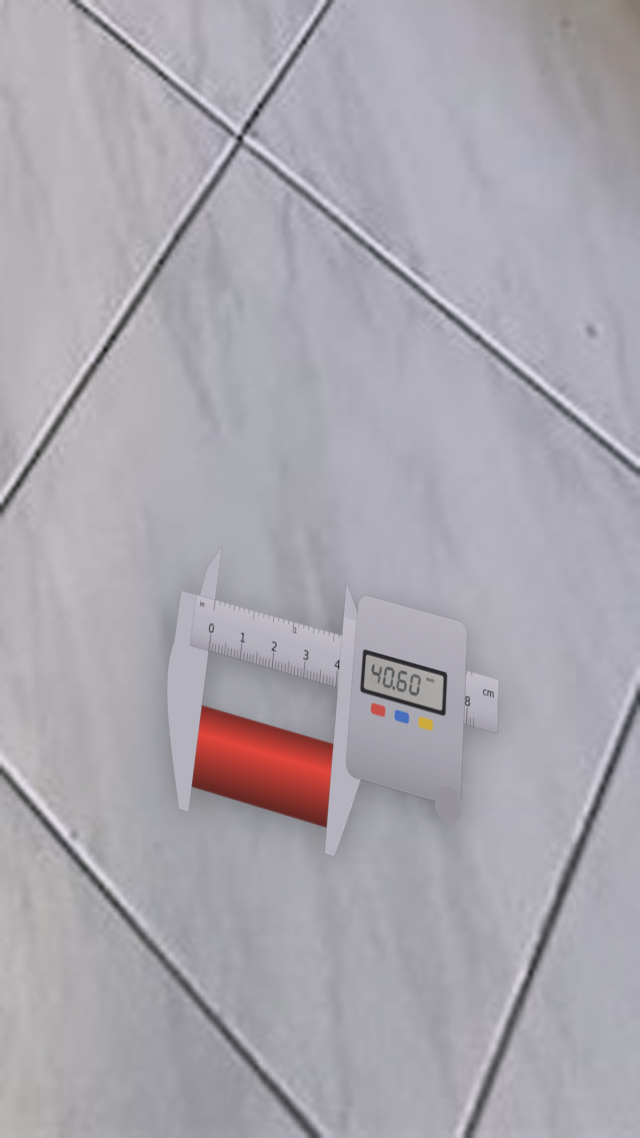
40.60 mm
